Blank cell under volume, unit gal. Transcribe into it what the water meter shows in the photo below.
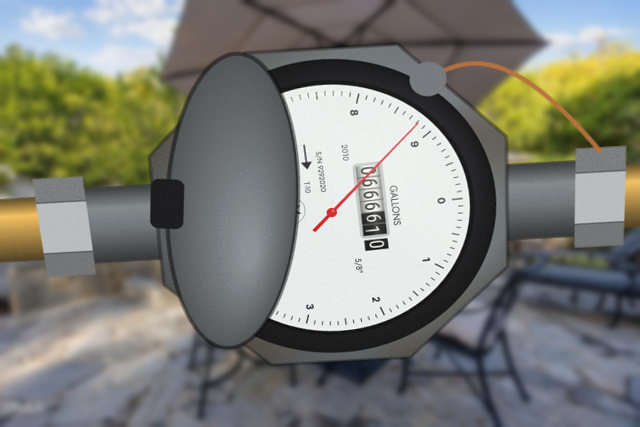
666608.8 gal
